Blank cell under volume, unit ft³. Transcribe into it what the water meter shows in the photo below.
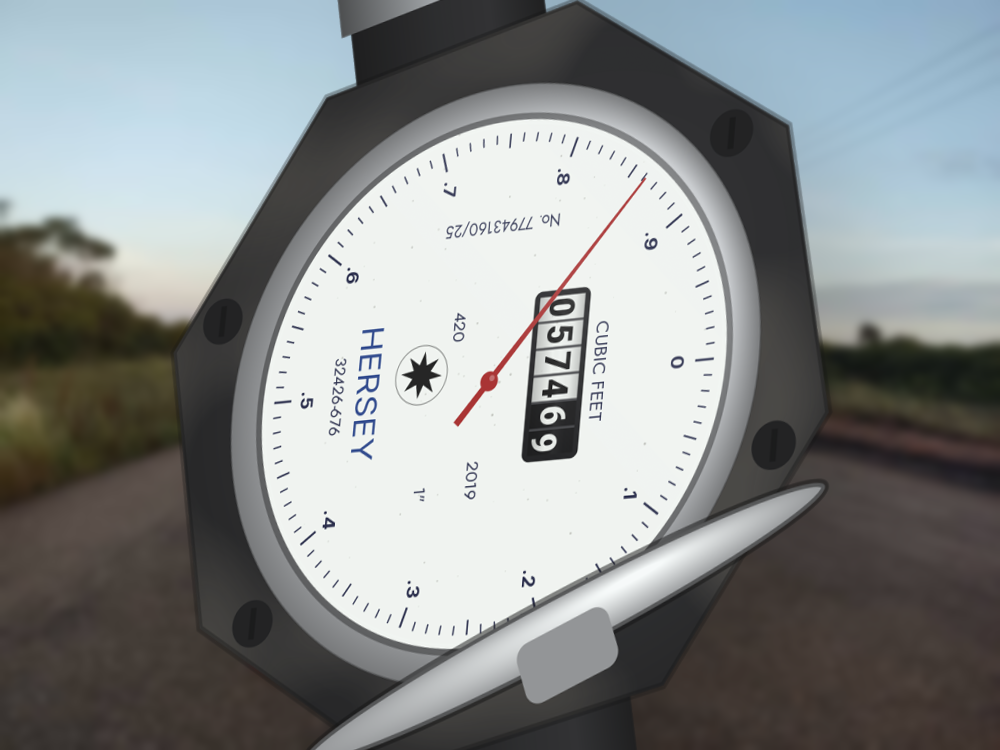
57468.86 ft³
